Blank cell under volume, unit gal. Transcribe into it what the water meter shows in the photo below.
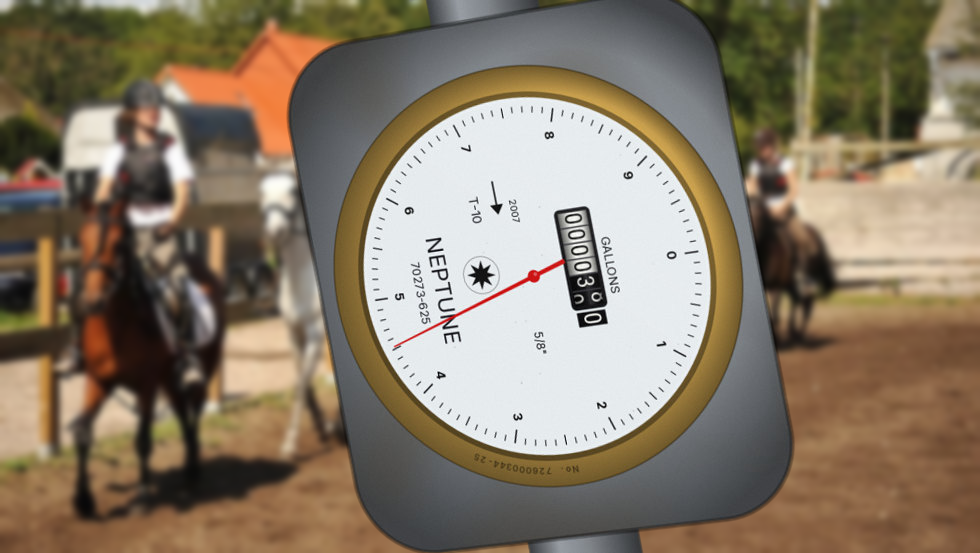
384.5 gal
